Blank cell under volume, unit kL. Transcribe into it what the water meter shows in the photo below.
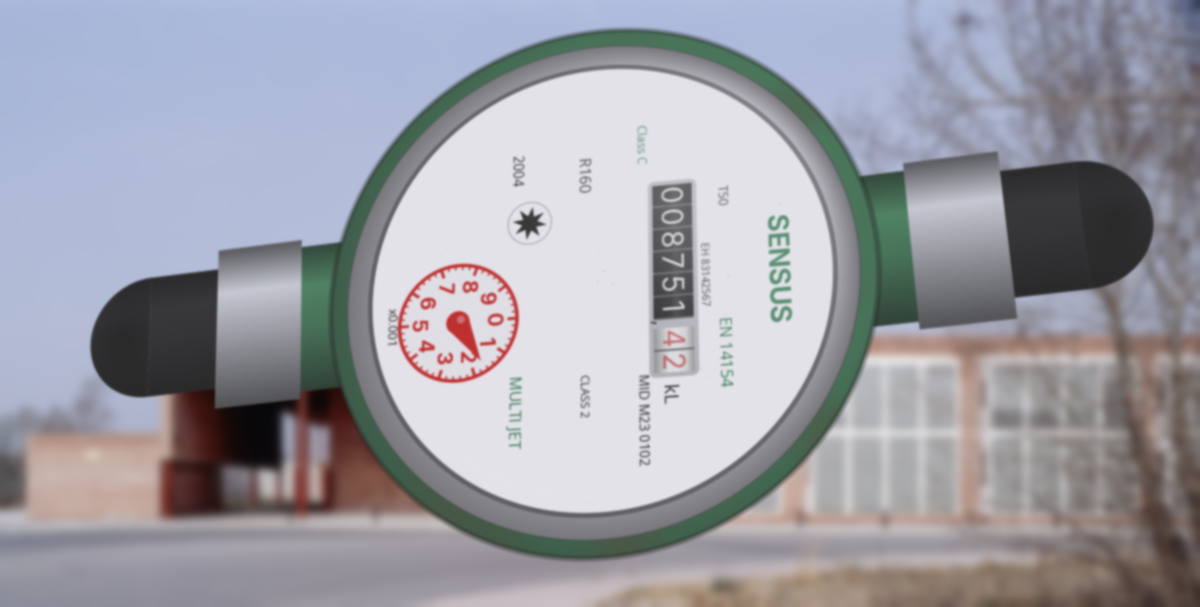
8751.421 kL
